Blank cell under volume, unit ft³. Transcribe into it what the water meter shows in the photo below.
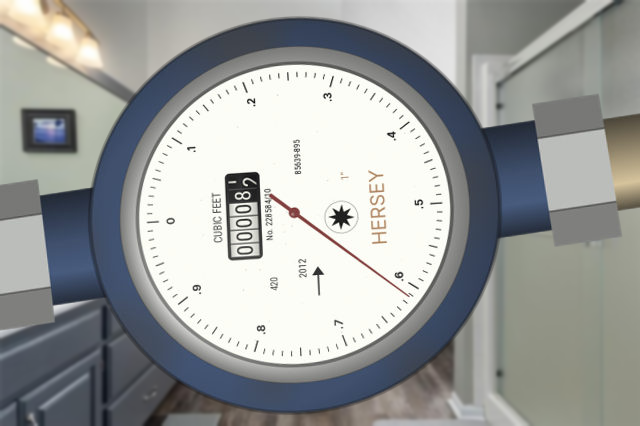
81.61 ft³
